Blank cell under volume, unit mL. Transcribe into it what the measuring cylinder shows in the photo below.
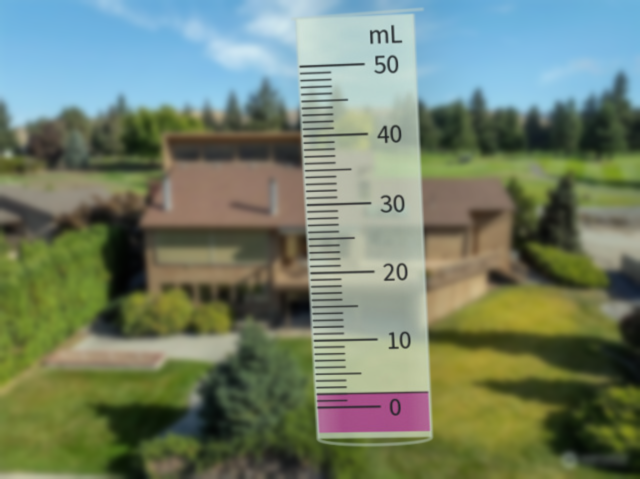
2 mL
